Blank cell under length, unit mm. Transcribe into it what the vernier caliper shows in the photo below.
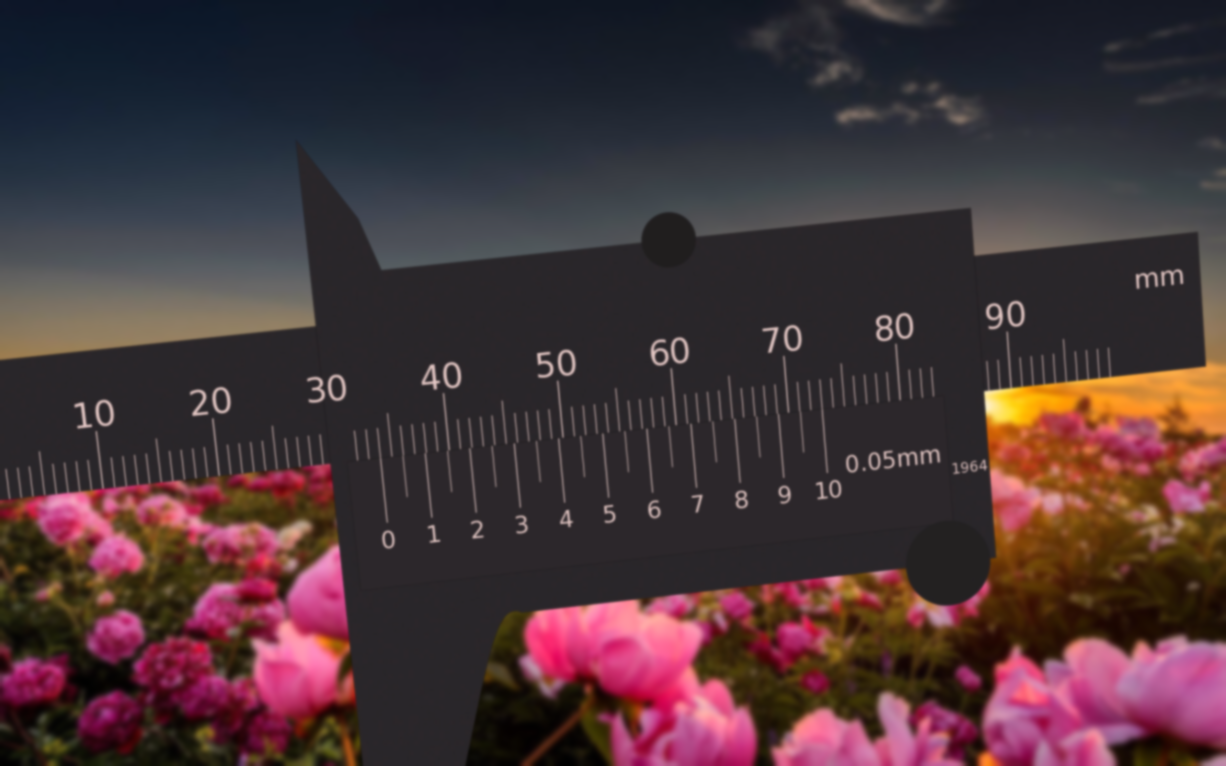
34.0 mm
